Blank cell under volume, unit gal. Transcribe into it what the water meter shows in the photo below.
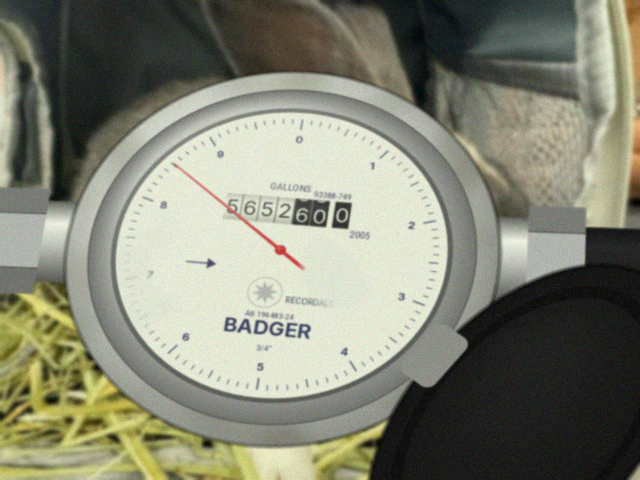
5652598.5 gal
